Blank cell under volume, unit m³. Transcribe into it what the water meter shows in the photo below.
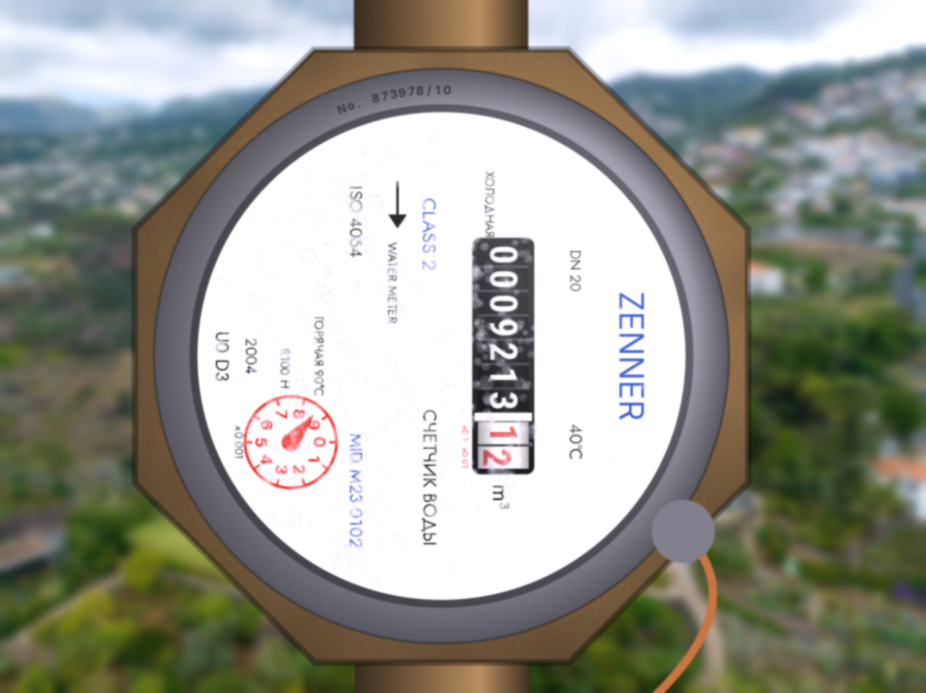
9213.118 m³
